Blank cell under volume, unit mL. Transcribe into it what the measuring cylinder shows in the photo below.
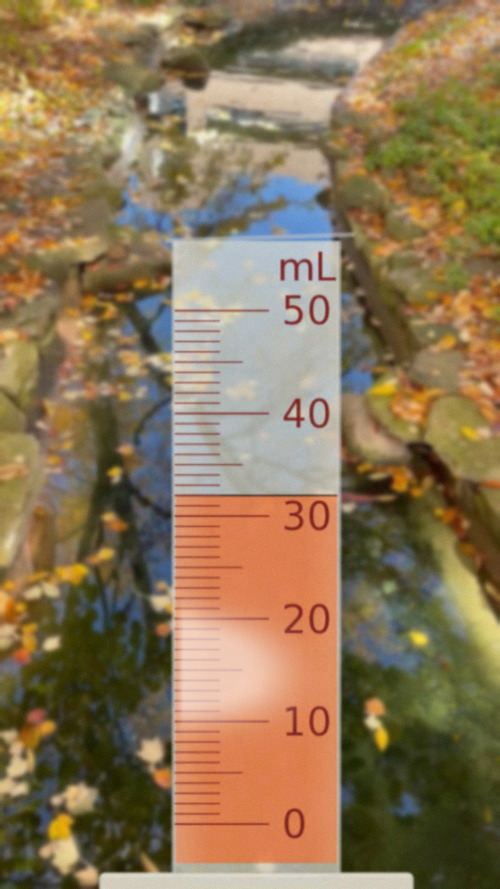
32 mL
